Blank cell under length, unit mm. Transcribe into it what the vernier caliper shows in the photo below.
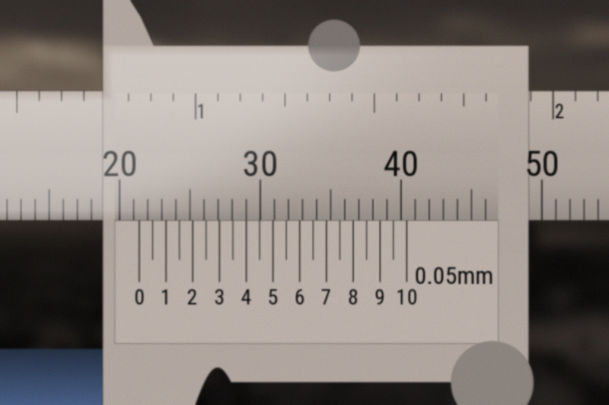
21.4 mm
